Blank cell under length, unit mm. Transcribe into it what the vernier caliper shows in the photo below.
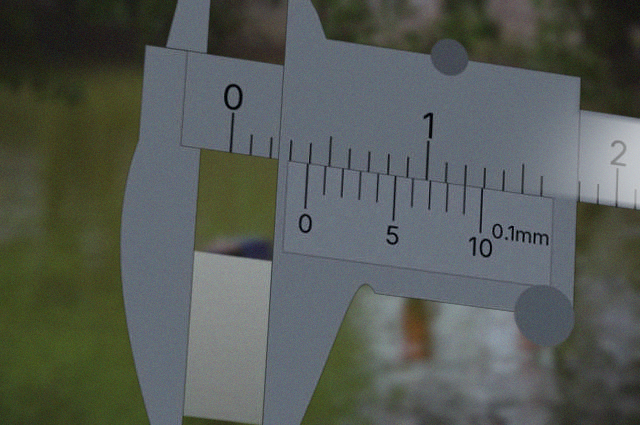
3.9 mm
